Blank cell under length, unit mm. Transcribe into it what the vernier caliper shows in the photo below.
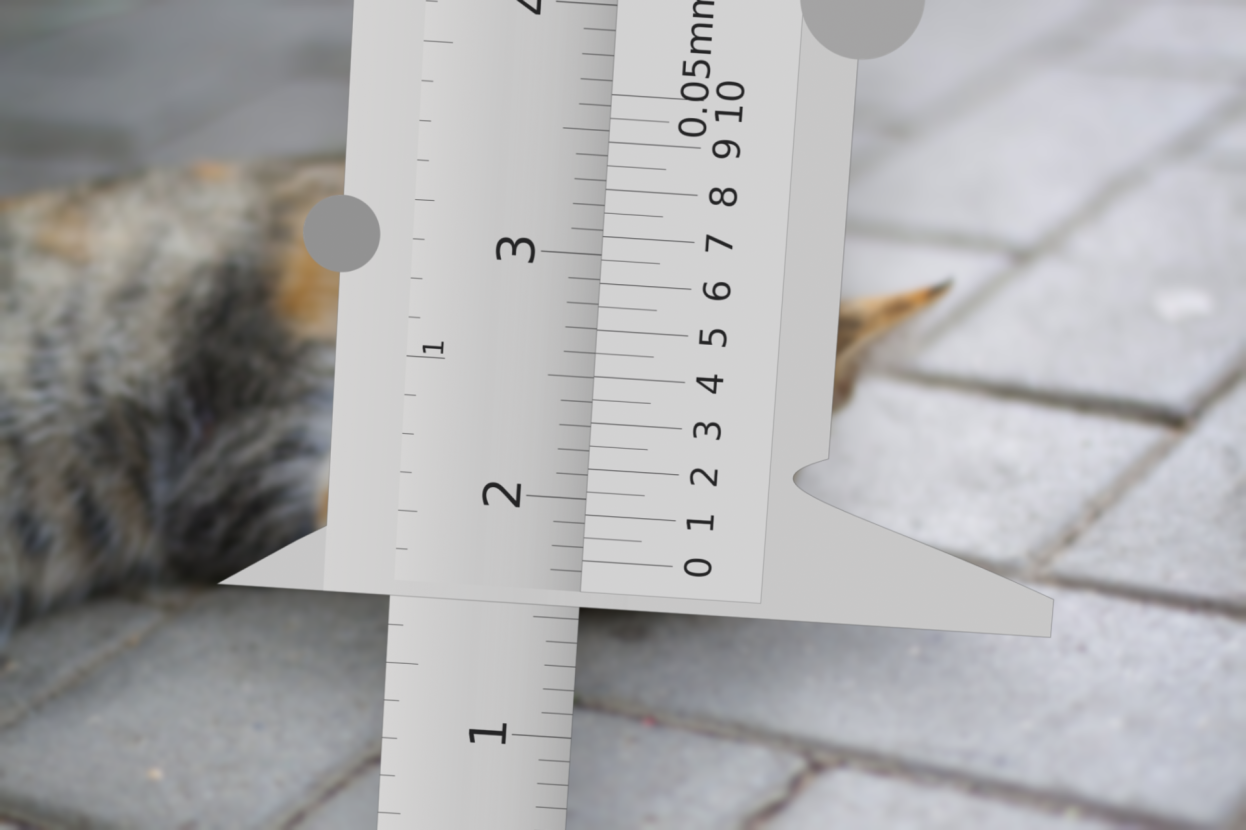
17.45 mm
